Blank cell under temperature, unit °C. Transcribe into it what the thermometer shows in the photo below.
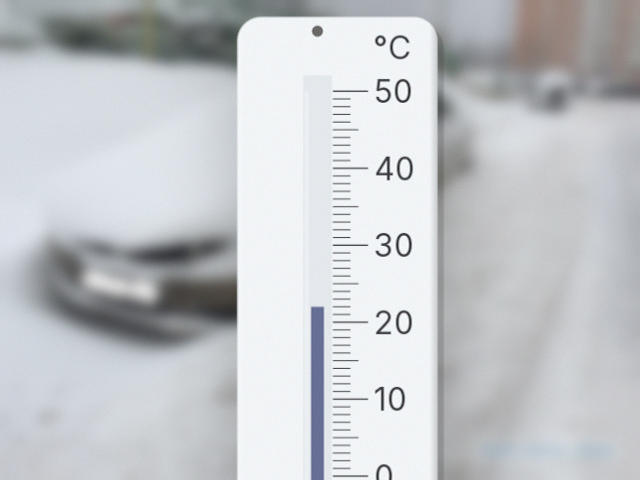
22 °C
